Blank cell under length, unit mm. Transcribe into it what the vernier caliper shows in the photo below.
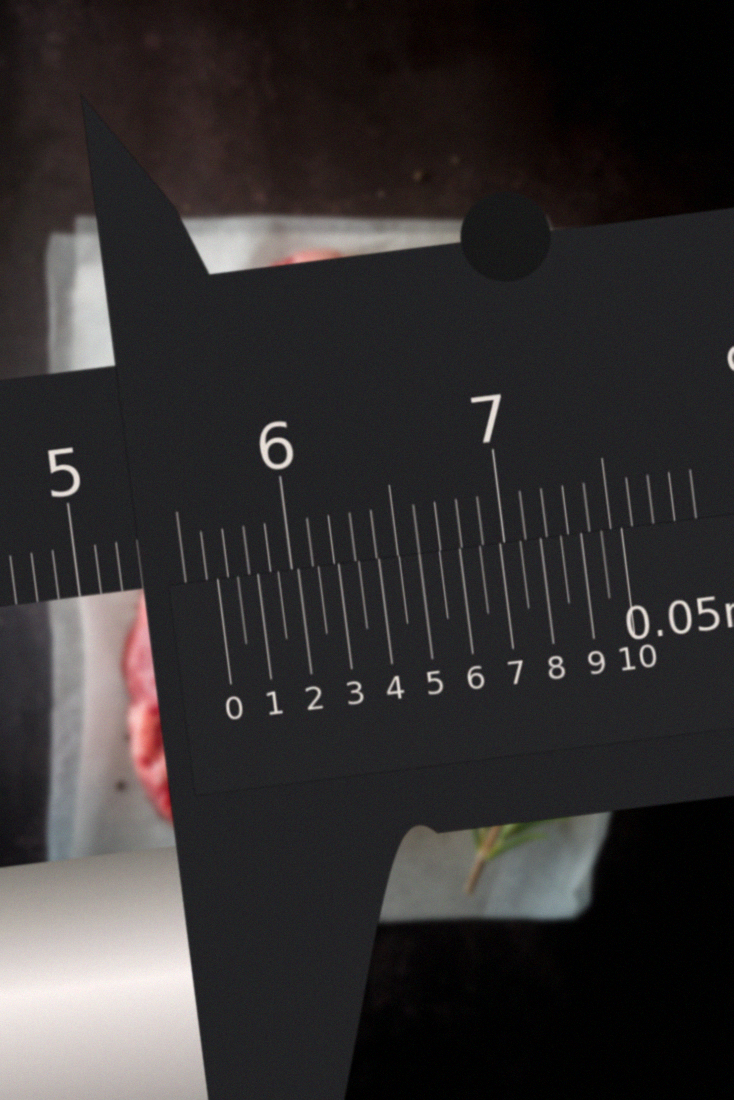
56.5 mm
